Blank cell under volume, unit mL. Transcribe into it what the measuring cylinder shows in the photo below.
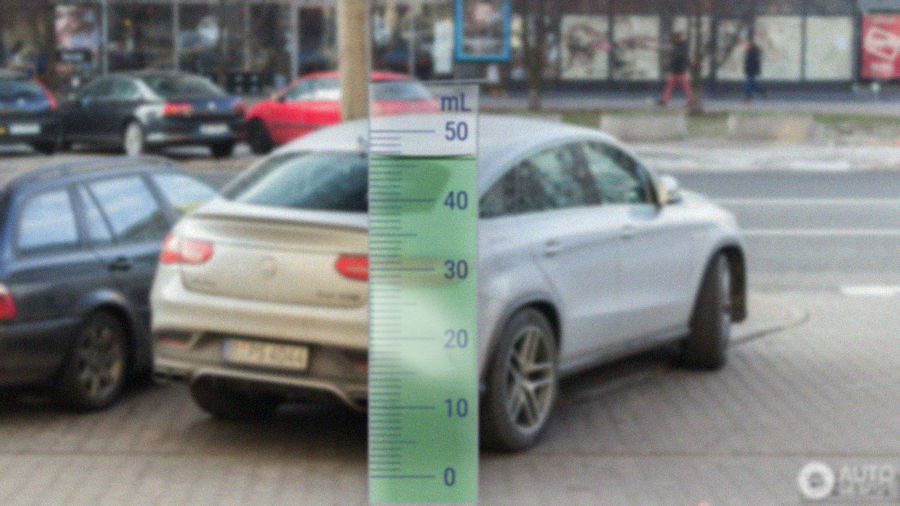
46 mL
